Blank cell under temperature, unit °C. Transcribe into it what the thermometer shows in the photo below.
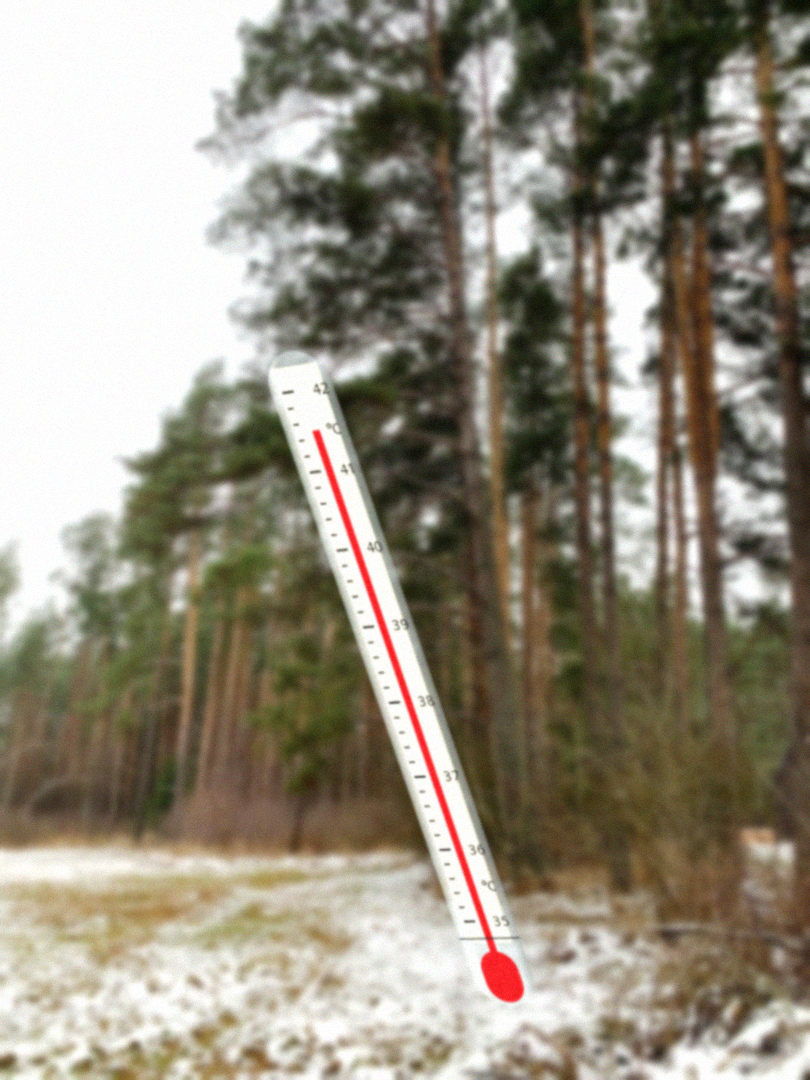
41.5 °C
